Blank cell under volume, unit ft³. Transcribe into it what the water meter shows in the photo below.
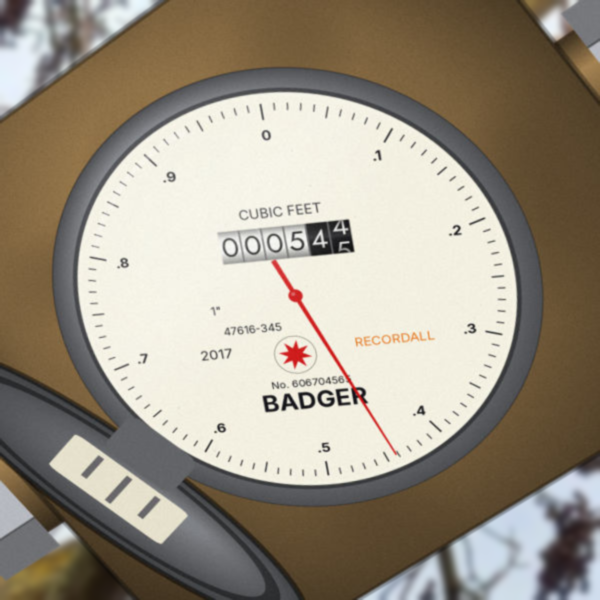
544.44 ft³
